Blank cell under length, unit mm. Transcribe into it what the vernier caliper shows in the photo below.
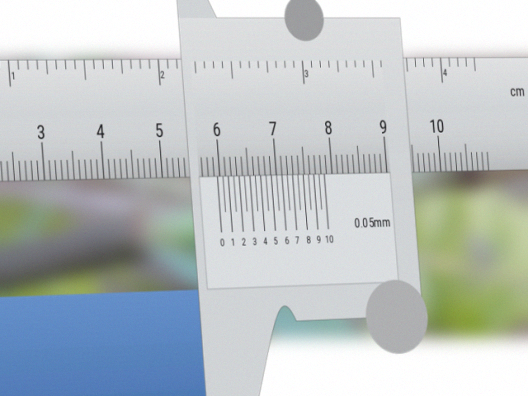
59.6 mm
